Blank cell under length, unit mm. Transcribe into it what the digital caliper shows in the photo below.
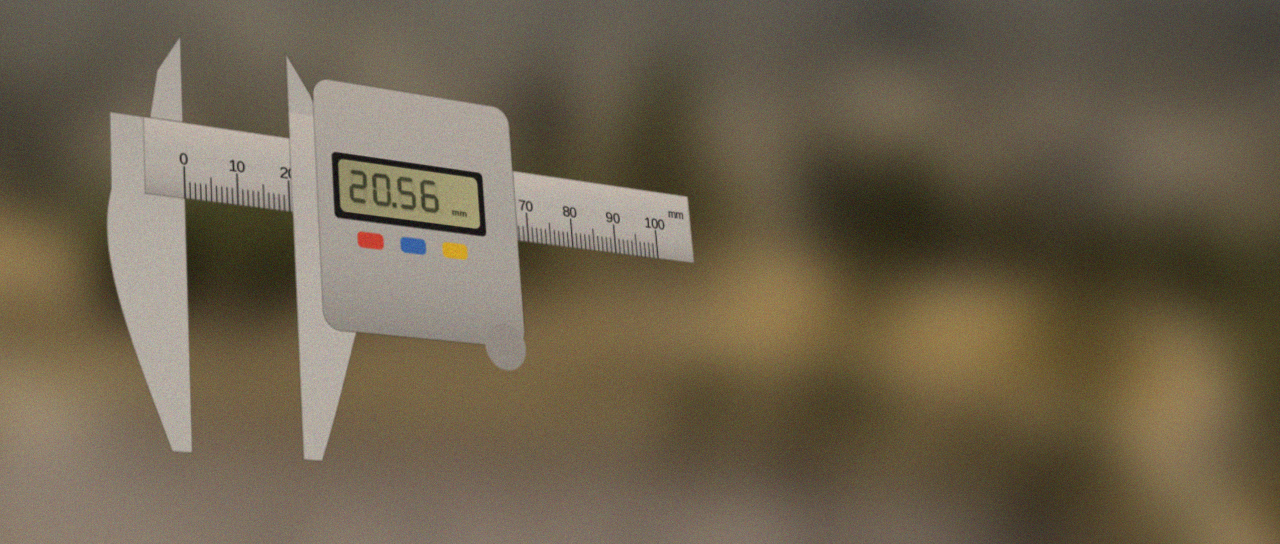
20.56 mm
